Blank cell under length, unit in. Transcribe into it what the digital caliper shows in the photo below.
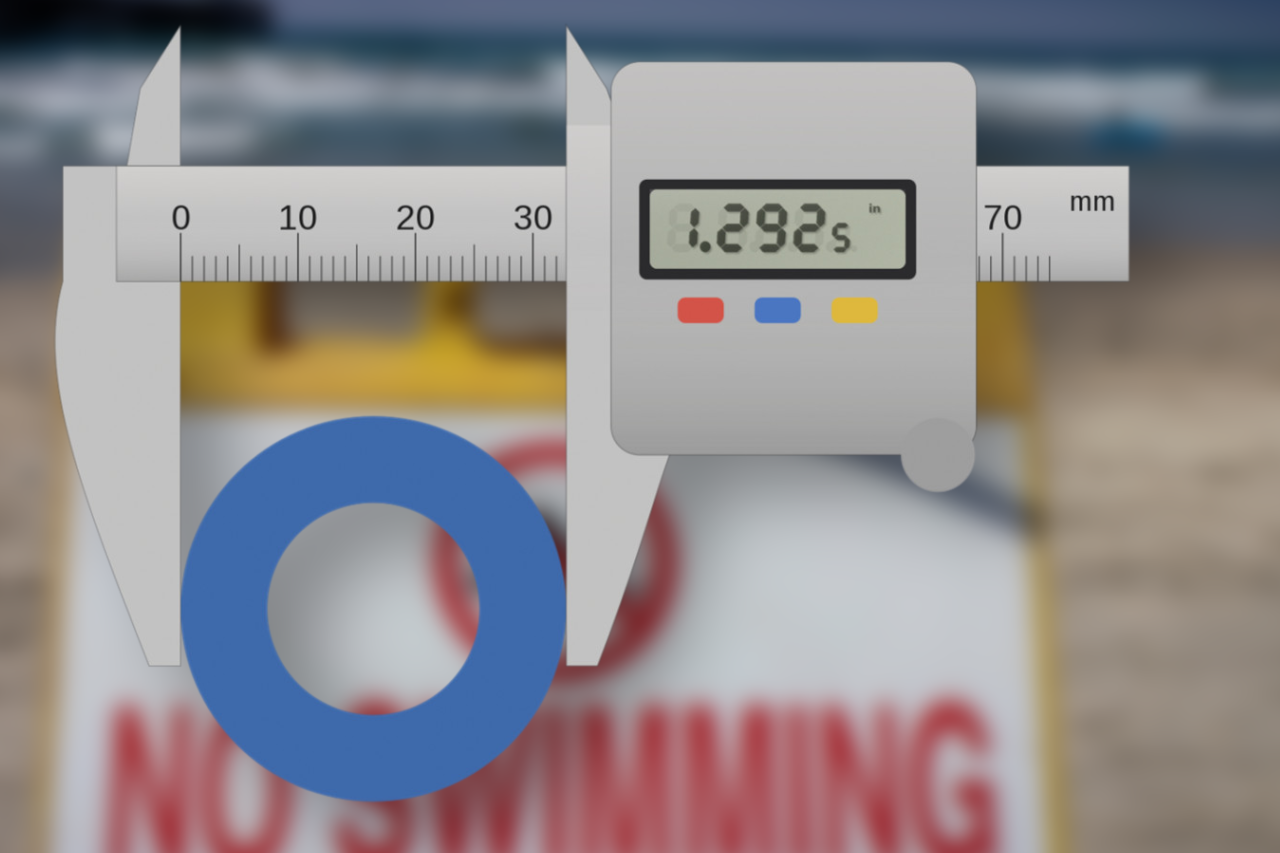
1.2925 in
